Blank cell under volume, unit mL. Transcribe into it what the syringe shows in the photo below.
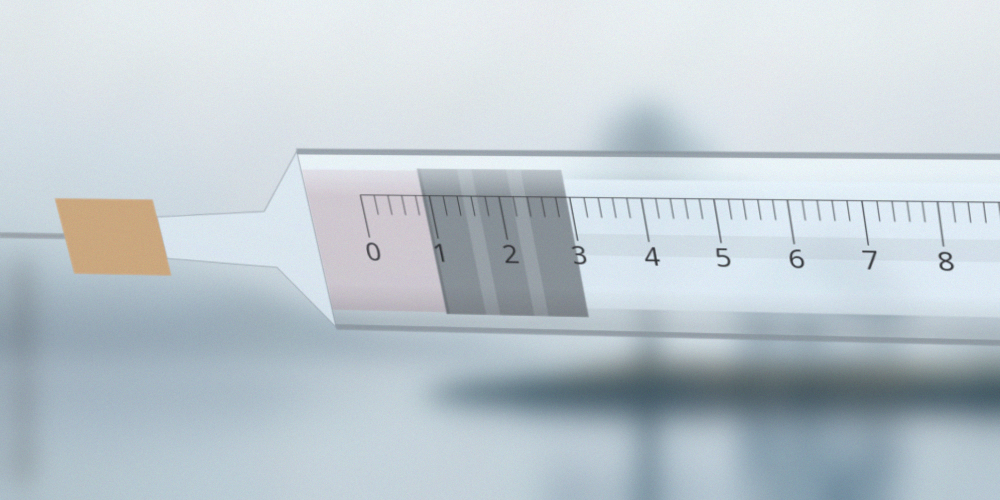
0.9 mL
